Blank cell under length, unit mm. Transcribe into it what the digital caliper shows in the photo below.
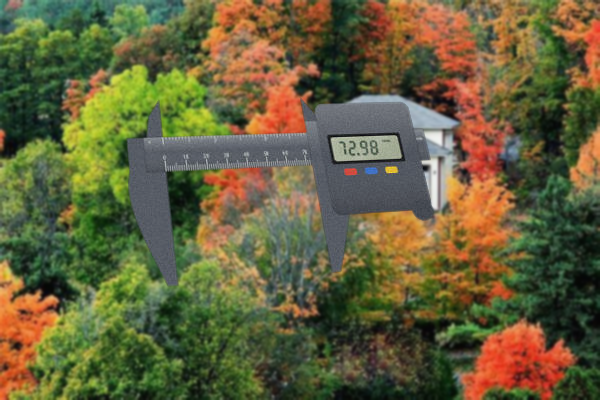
72.98 mm
